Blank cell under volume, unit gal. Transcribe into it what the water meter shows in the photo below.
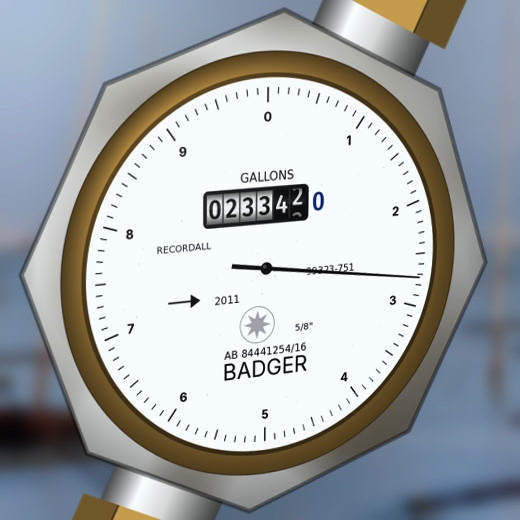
233422.7 gal
